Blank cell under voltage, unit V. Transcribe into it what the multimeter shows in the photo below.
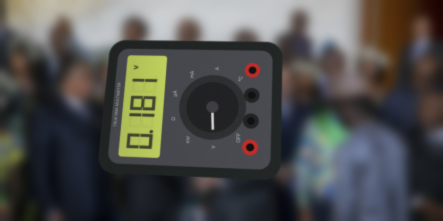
0.181 V
